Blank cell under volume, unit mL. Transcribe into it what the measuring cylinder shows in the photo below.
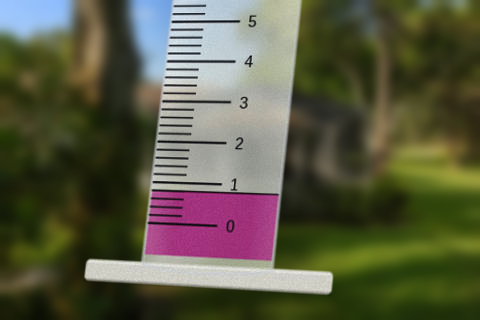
0.8 mL
